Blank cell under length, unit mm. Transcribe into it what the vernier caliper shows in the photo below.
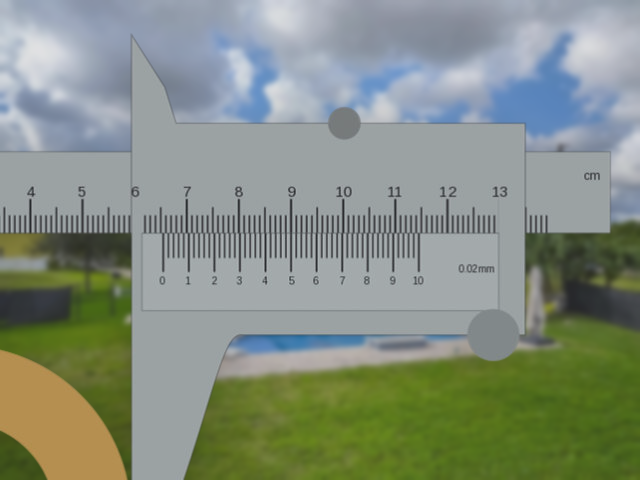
65.5 mm
